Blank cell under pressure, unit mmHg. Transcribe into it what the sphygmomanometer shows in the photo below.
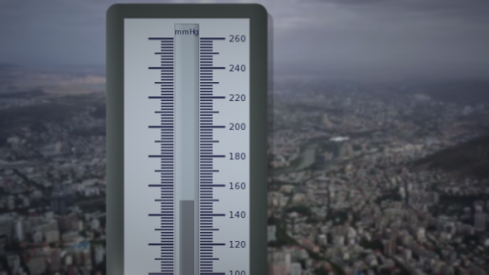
150 mmHg
